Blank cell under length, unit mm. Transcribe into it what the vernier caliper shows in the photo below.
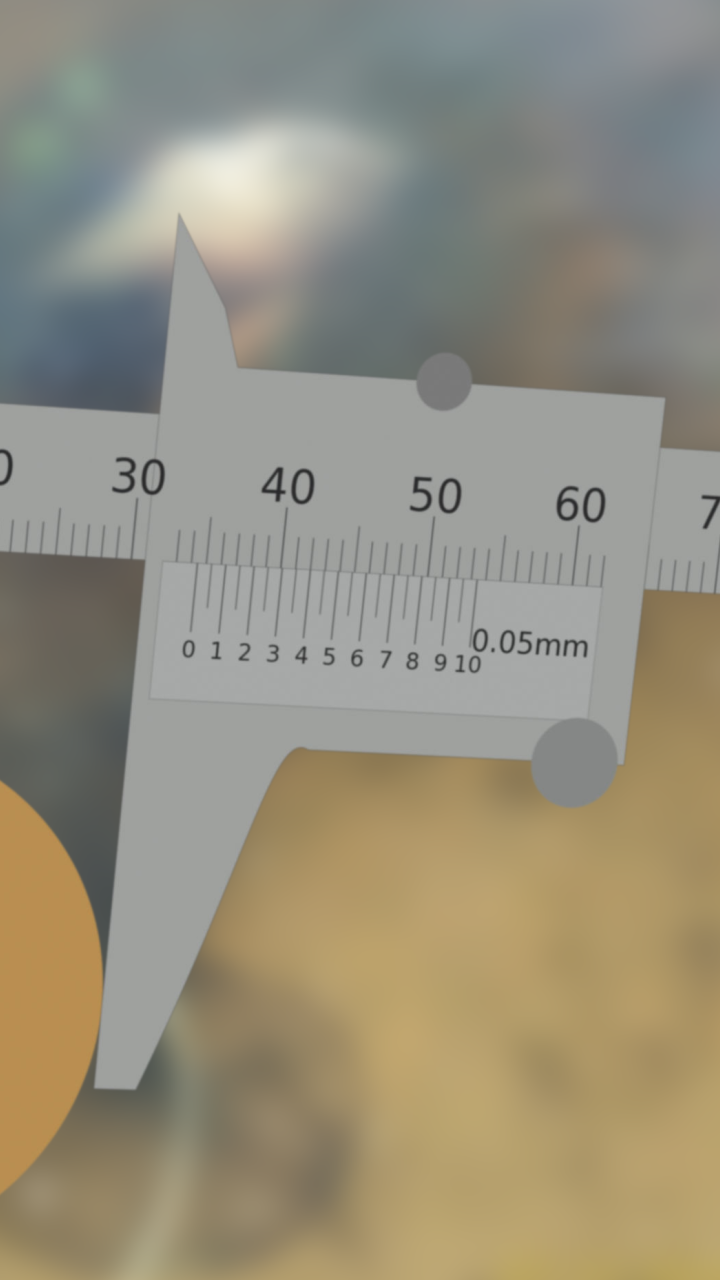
34.4 mm
